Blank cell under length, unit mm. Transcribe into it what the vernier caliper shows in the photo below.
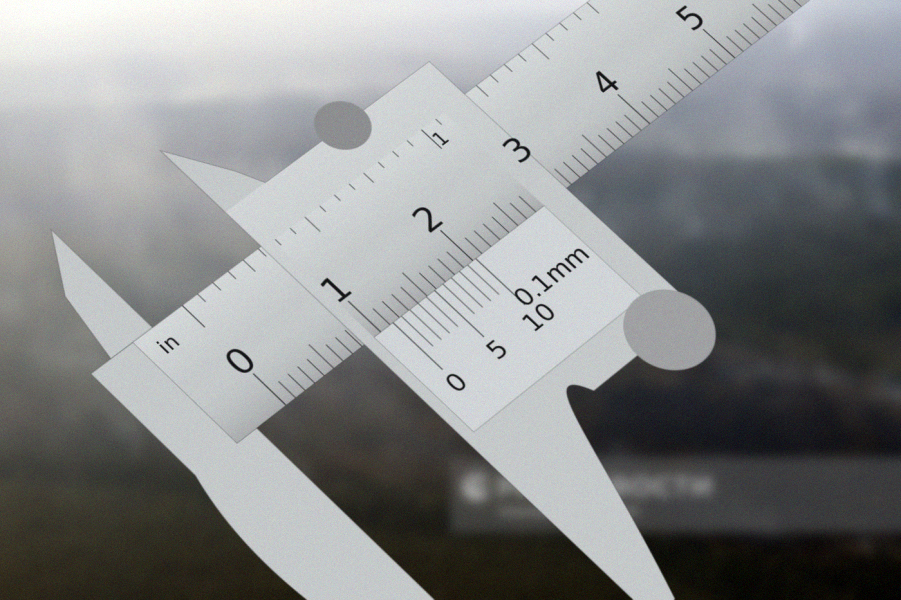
11.3 mm
